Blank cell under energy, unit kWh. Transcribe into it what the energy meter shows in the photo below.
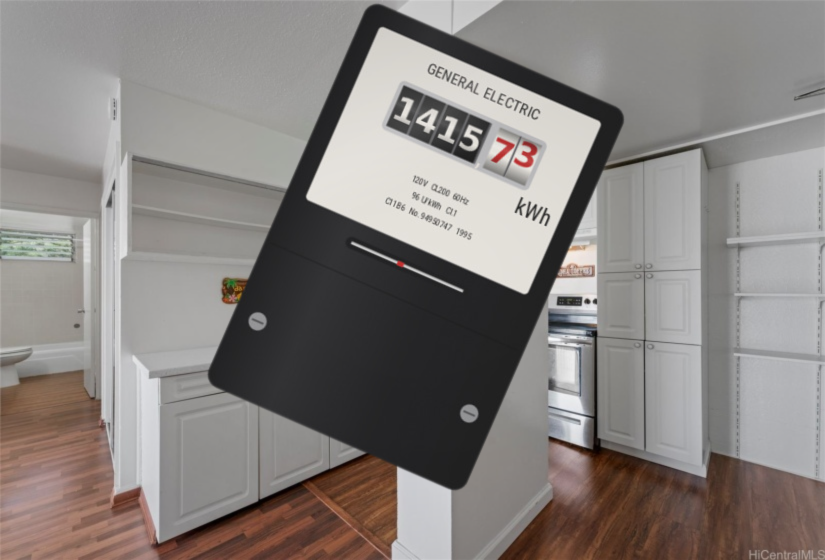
1415.73 kWh
